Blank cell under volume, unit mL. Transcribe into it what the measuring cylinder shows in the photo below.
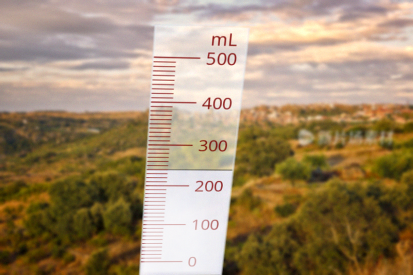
240 mL
